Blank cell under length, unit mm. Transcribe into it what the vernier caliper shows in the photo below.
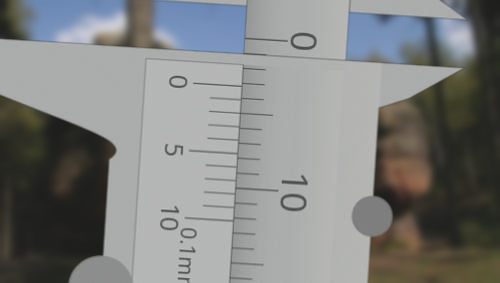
3.2 mm
